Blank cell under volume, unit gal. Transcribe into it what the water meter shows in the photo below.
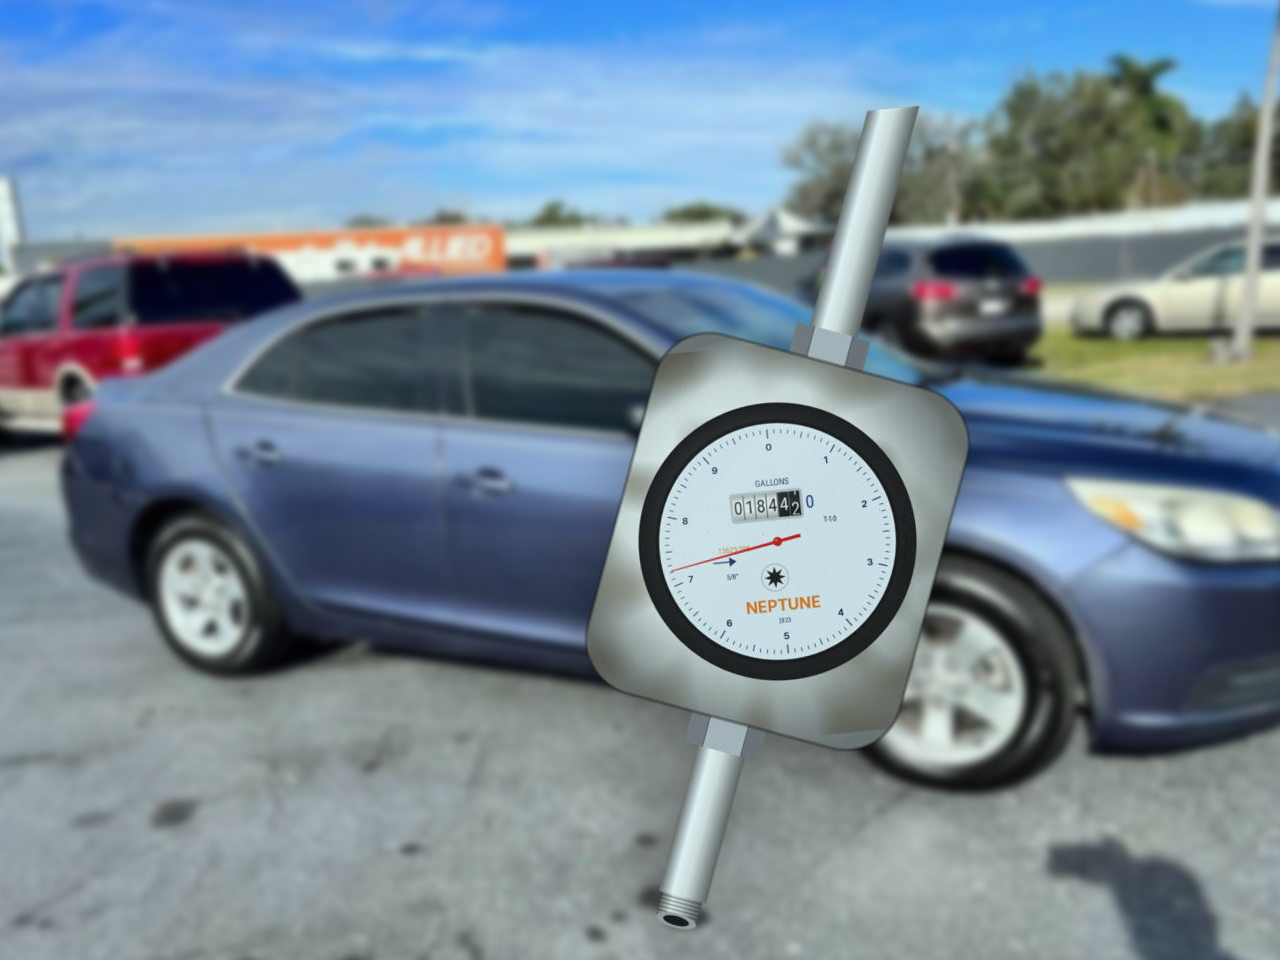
184417.2 gal
